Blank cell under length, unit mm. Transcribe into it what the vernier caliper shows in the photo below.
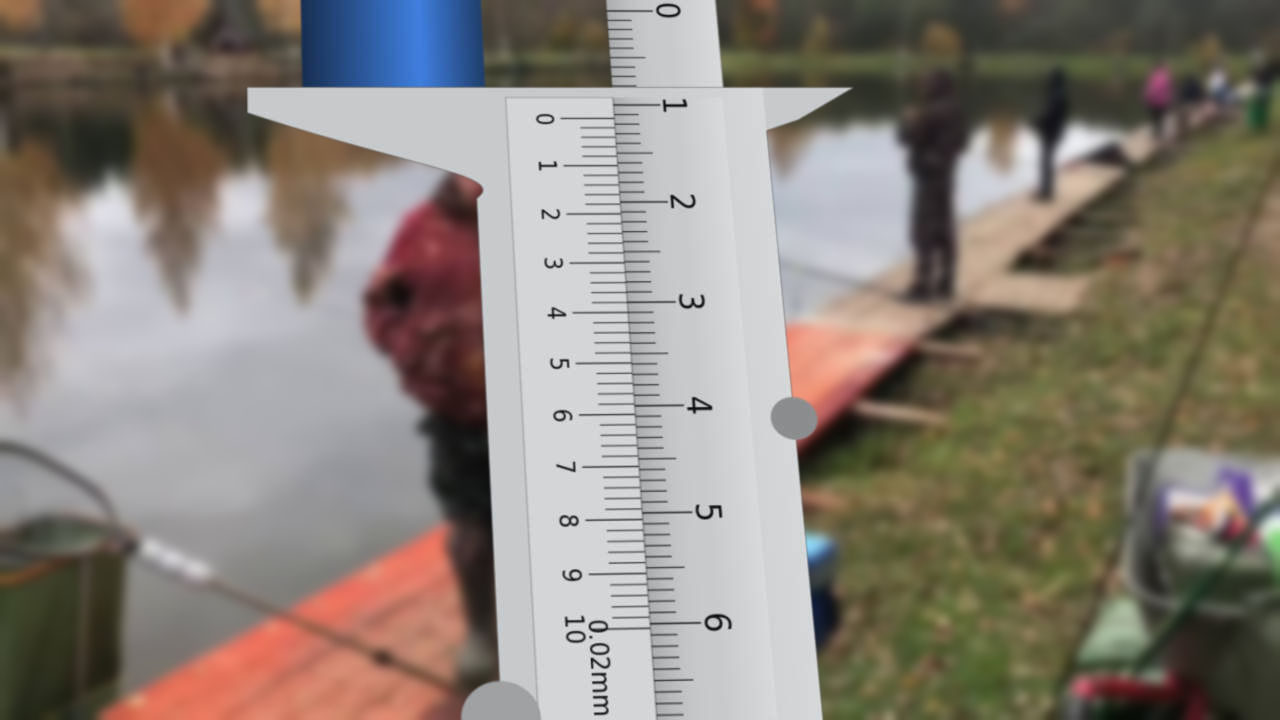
11.4 mm
